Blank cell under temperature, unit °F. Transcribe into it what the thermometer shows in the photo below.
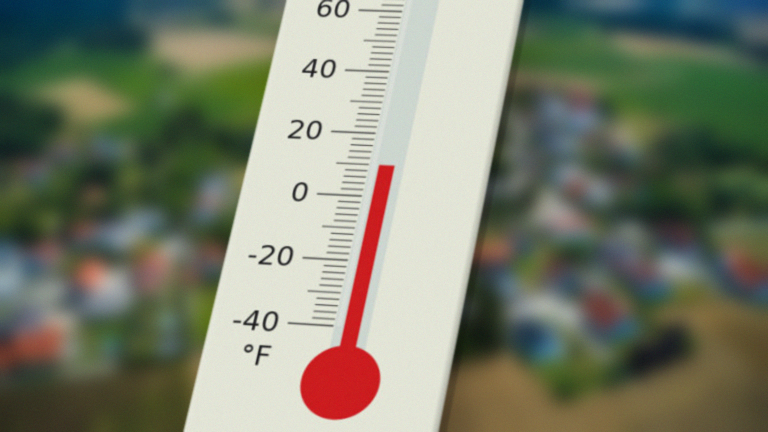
10 °F
